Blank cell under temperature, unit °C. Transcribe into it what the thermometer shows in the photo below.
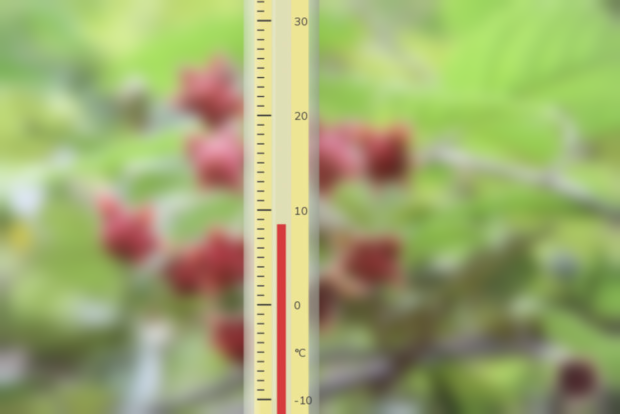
8.5 °C
